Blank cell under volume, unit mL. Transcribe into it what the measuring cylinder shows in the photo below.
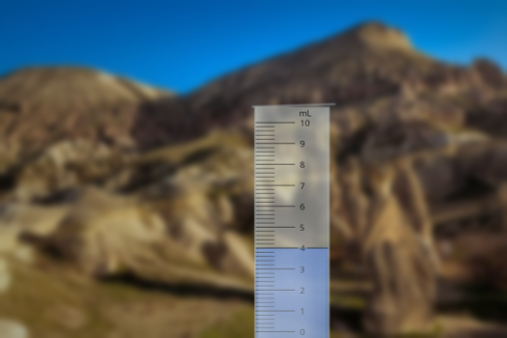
4 mL
